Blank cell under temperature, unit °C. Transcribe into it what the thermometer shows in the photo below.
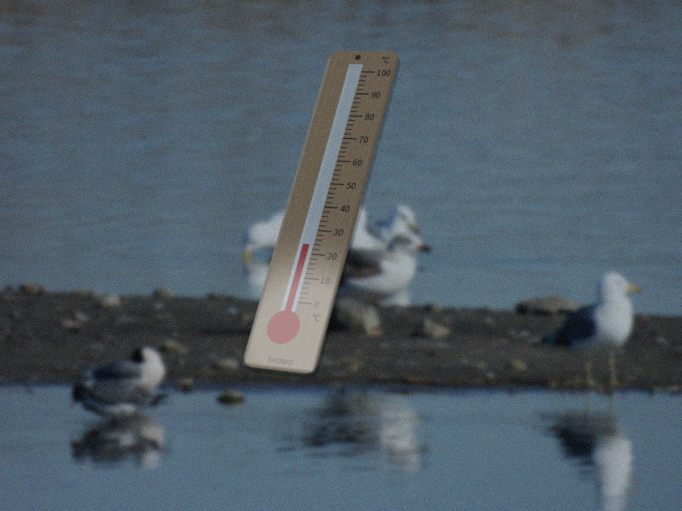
24 °C
